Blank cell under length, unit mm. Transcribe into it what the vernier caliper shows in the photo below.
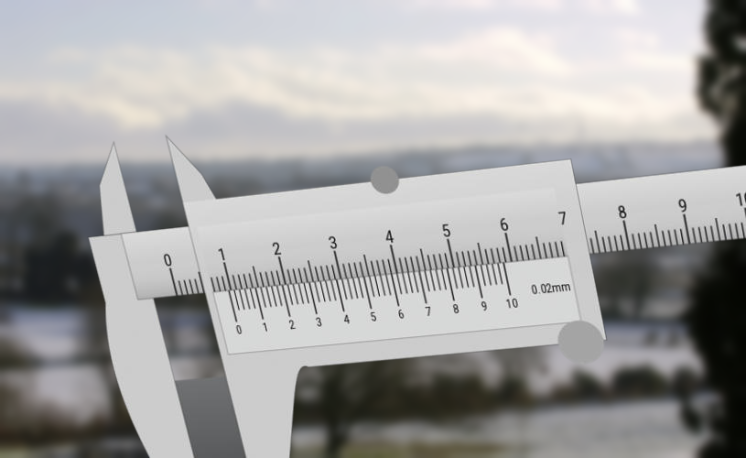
9.6 mm
